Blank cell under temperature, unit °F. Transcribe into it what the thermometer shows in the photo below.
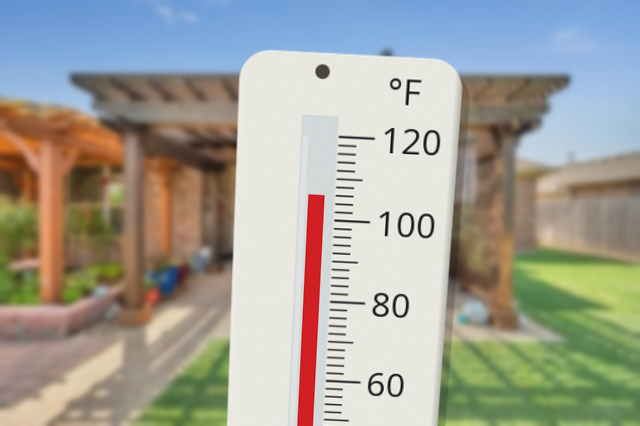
106 °F
